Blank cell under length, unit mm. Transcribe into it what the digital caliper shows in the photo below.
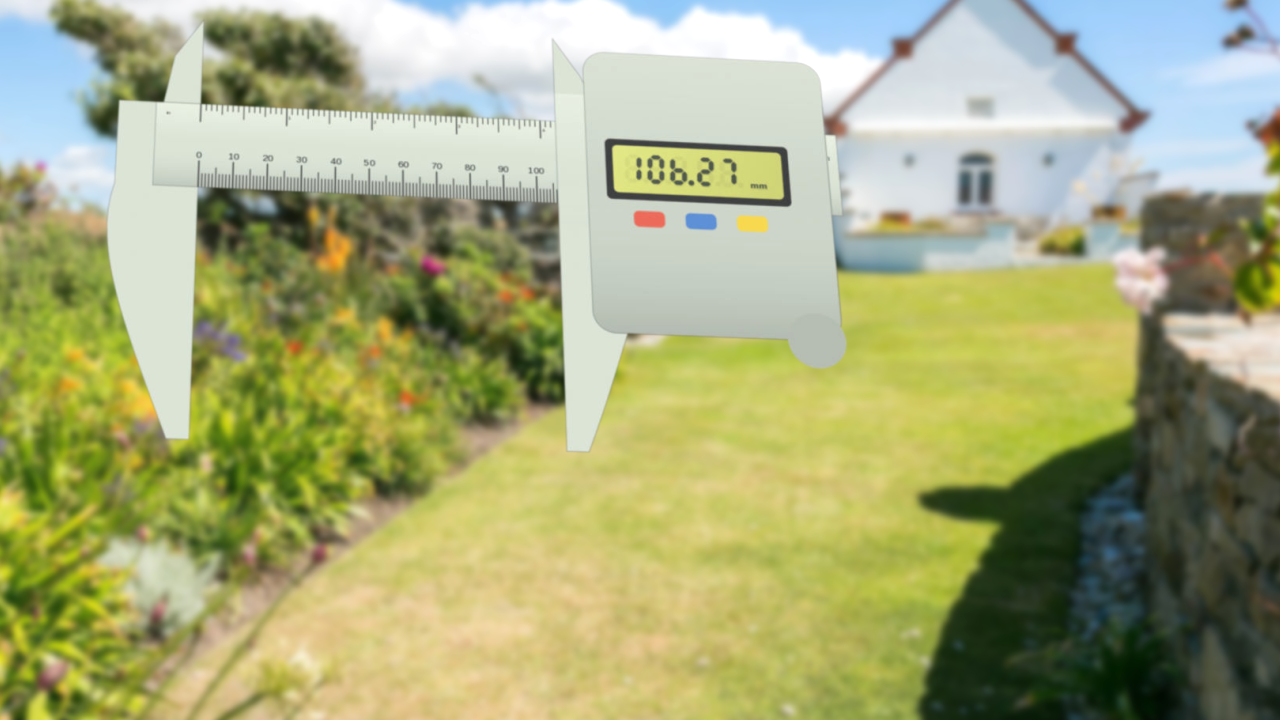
106.27 mm
